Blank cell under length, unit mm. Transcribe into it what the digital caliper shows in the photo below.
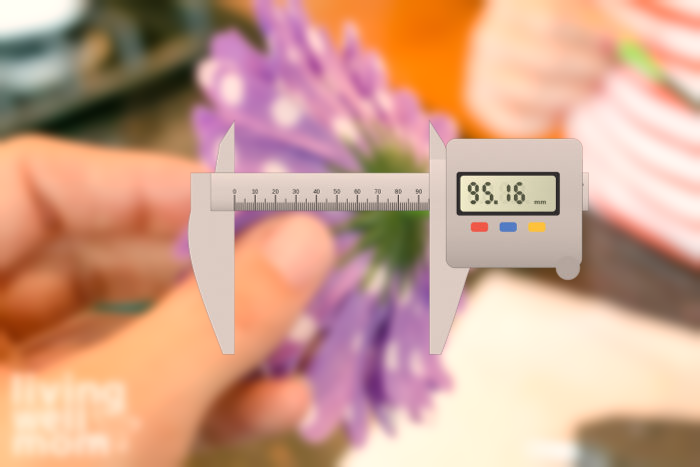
95.16 mm
